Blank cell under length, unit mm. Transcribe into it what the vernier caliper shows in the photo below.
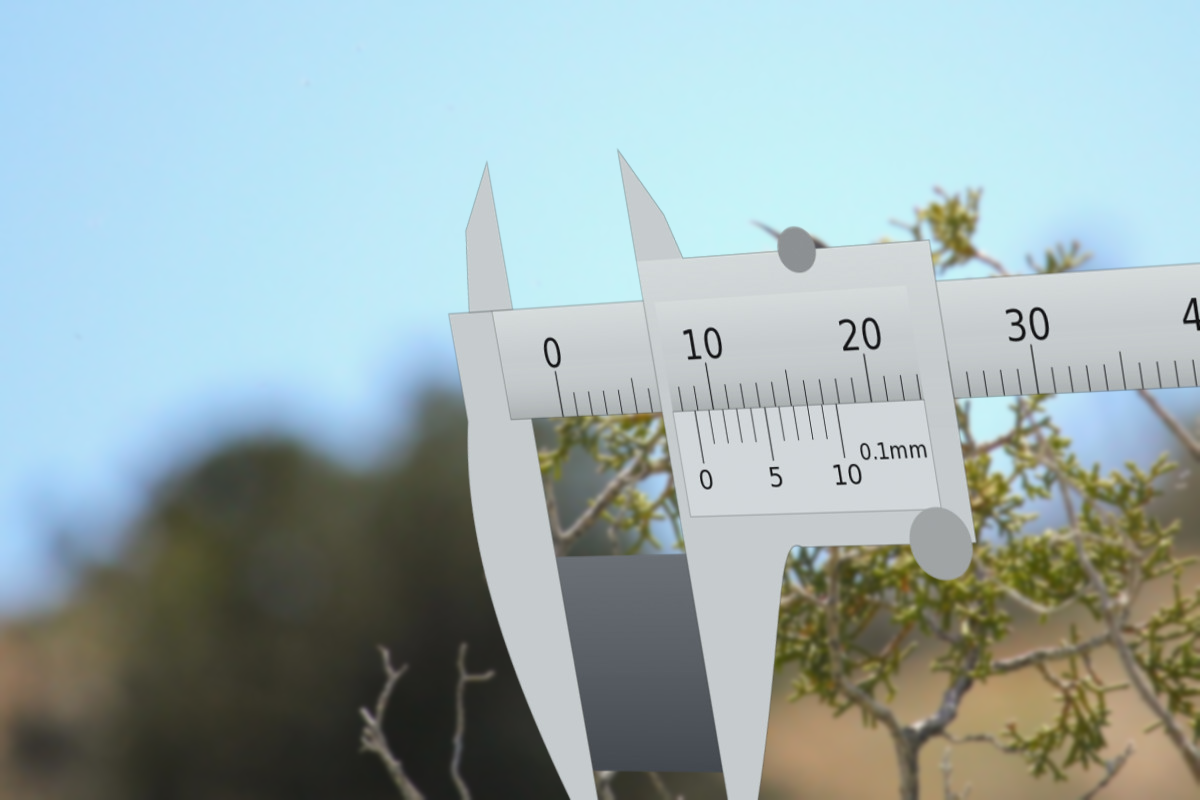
8.8 mm
